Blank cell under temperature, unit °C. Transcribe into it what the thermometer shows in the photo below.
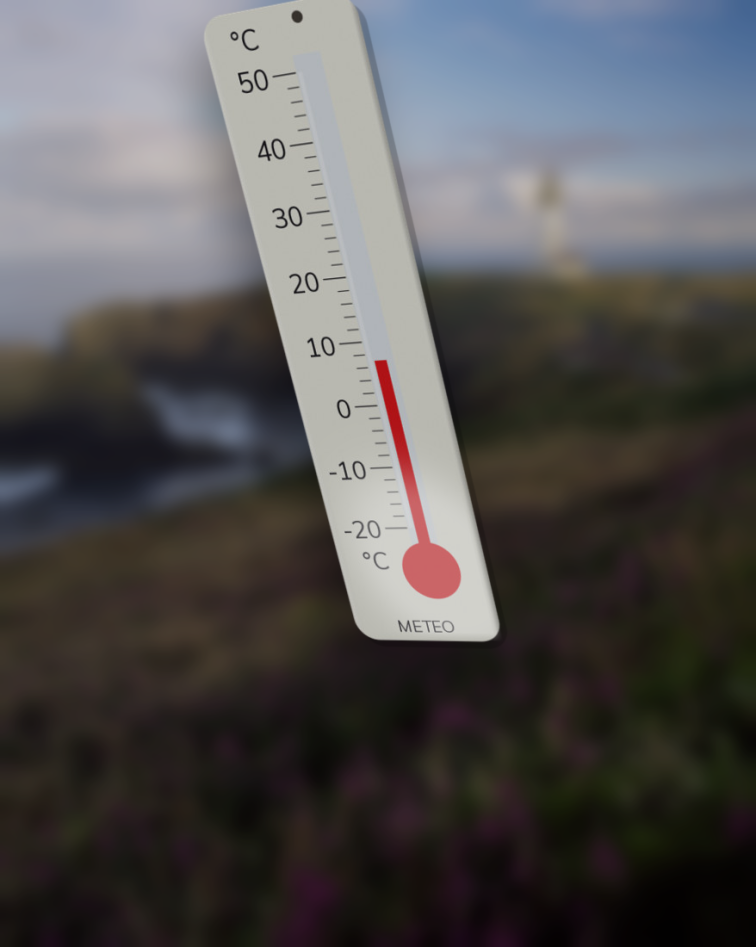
7 °C
